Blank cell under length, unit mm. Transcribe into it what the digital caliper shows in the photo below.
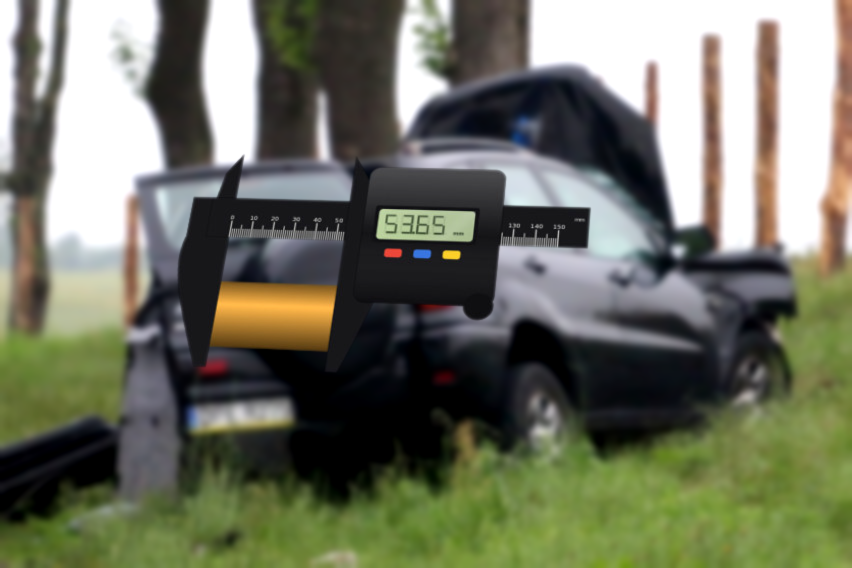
53.65 mm
